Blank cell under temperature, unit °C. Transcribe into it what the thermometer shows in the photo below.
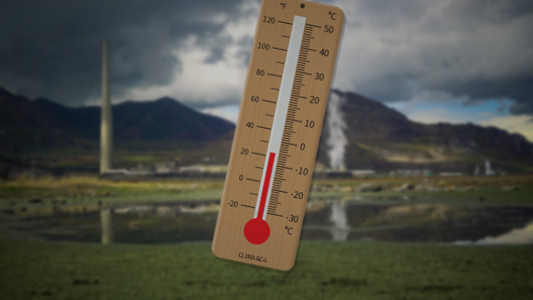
-5 °C
